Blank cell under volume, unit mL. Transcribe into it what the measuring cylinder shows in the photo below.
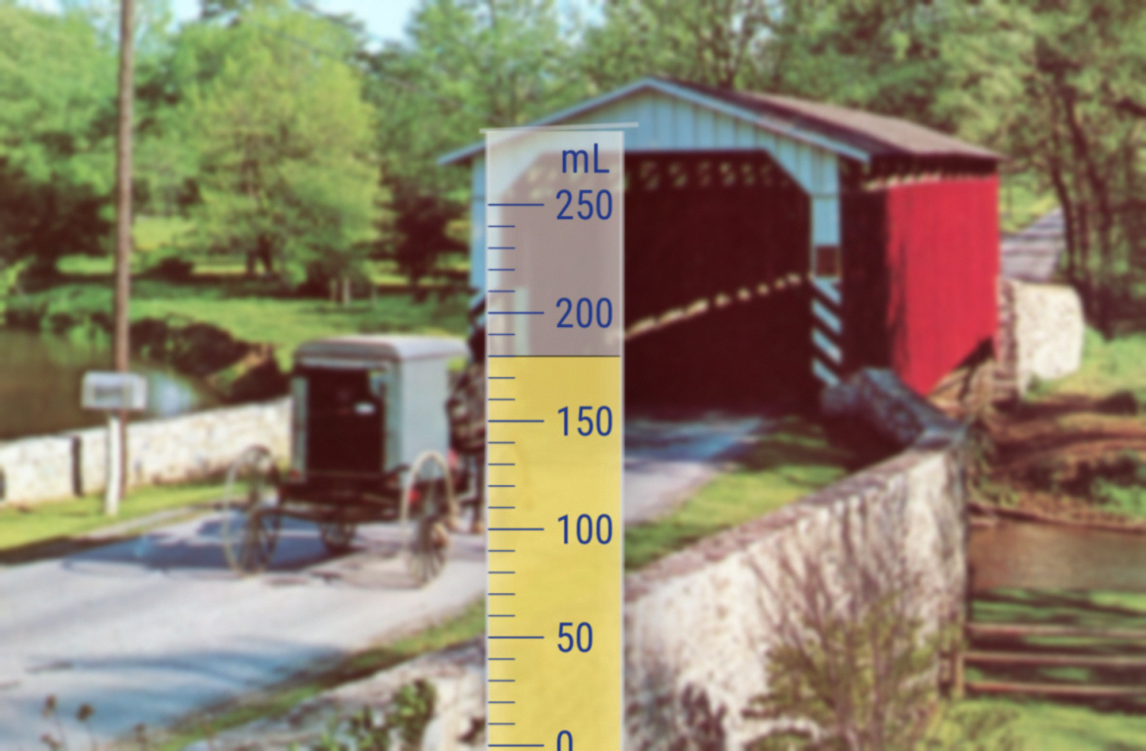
180 mL
